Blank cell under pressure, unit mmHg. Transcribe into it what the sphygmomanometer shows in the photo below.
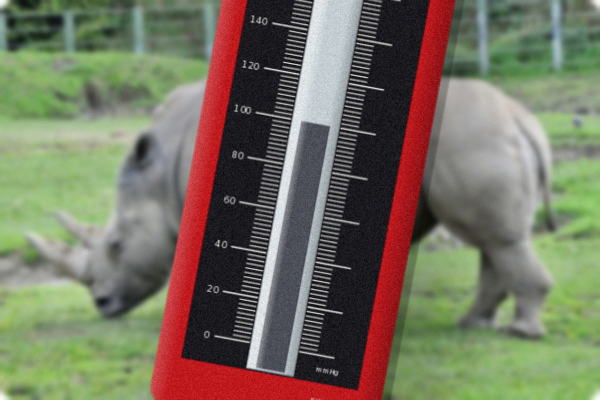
100 mmHg
